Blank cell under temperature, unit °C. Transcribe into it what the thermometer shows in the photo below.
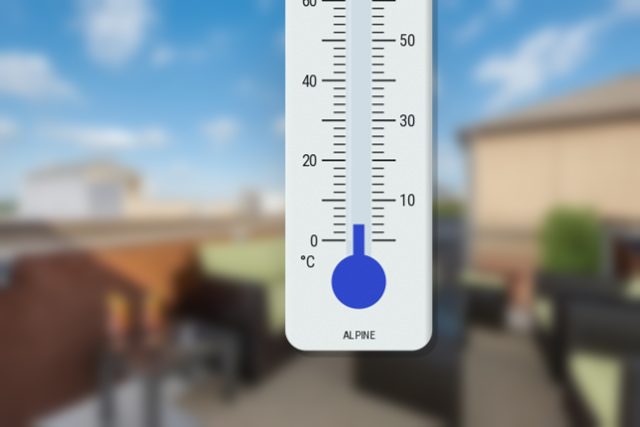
4 °C
